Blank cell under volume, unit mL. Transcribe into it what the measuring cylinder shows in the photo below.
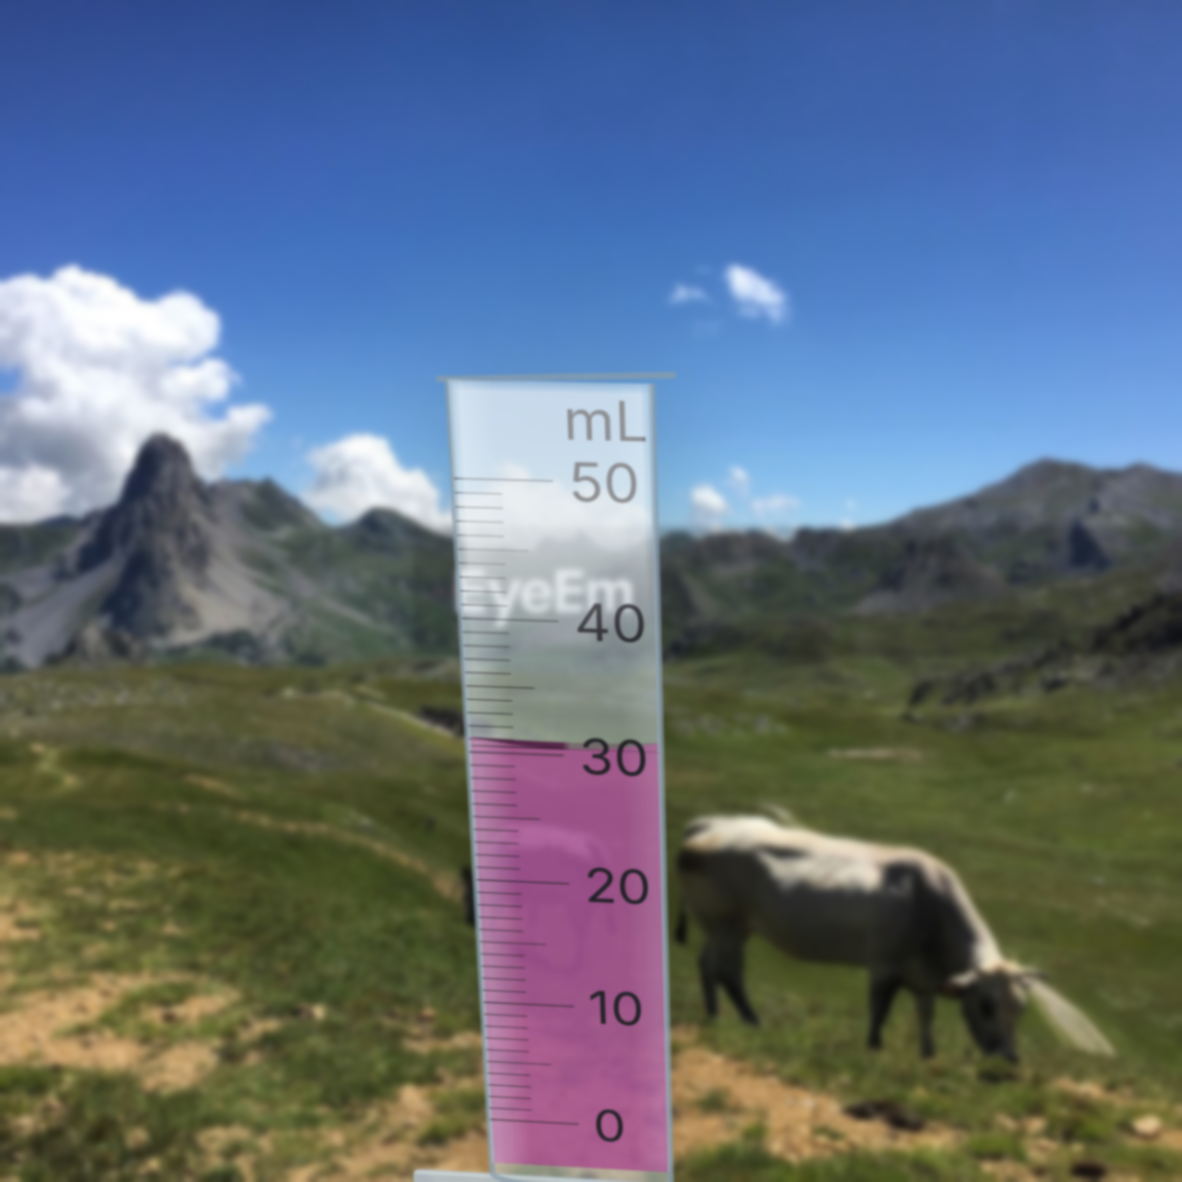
30.5 mL
